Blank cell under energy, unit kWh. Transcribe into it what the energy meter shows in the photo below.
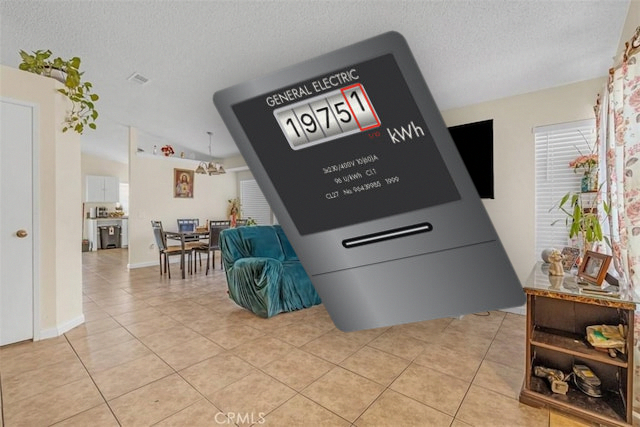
1975.1 kWh
